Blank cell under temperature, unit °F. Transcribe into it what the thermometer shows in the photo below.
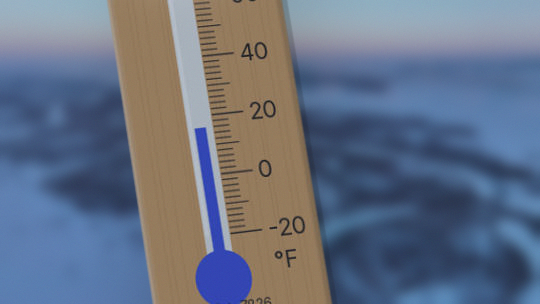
16 °F
